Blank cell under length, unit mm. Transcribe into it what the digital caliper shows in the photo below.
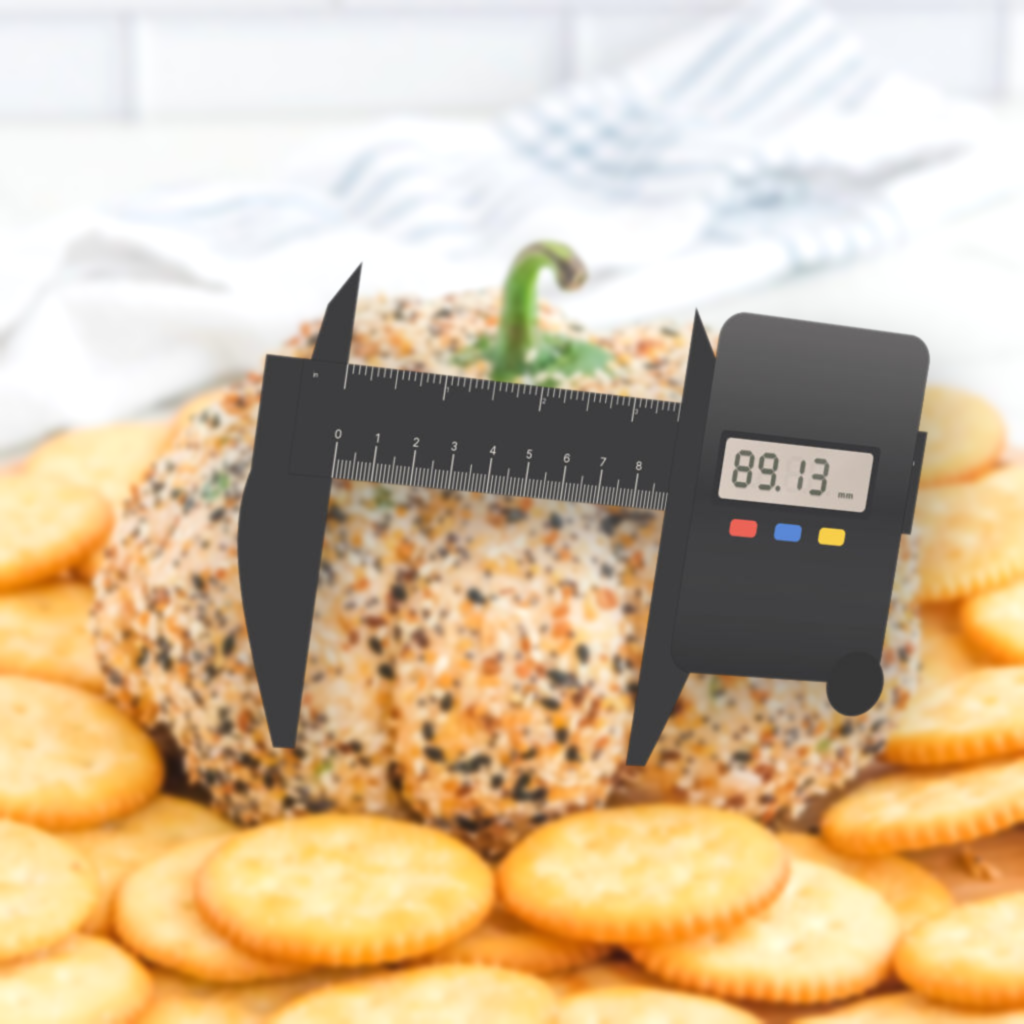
89.13 mm
